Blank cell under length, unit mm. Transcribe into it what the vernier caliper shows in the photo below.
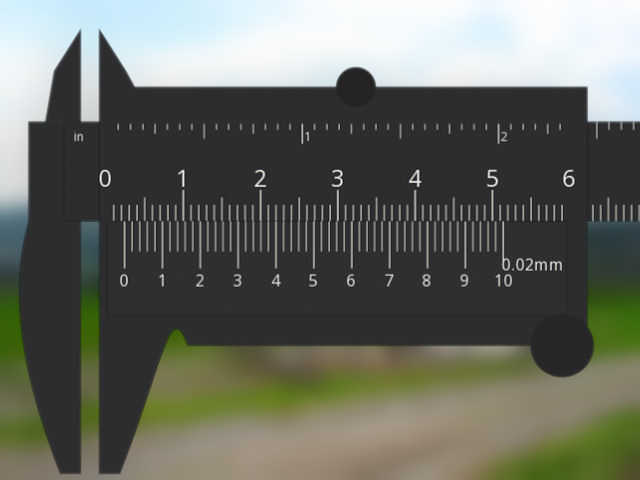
2.4 mm
